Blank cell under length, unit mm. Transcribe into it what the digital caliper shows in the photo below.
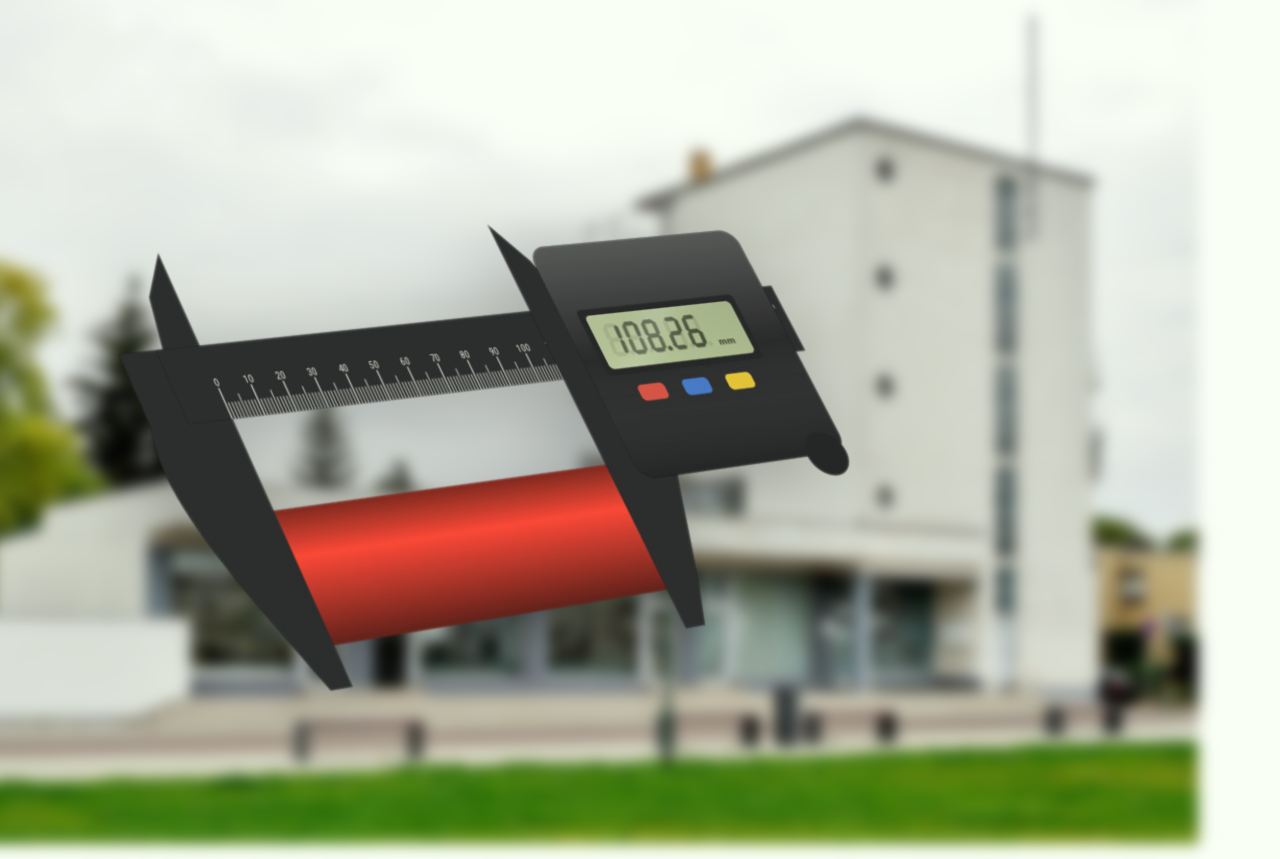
108.26 mm
